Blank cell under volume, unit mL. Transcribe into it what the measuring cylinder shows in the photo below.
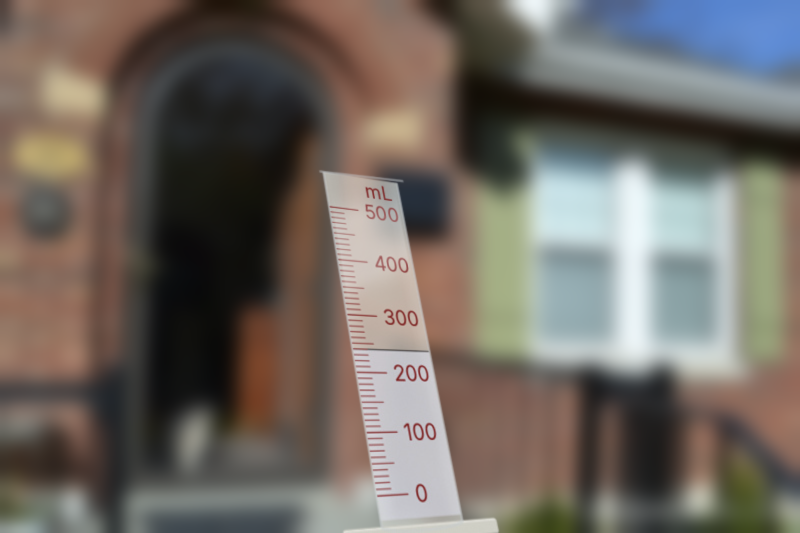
240 mL
